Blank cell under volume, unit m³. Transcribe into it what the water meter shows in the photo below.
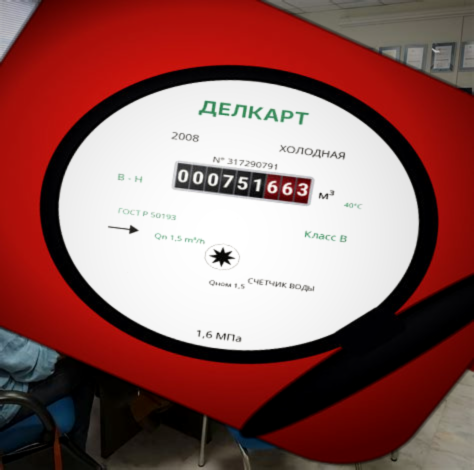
751.663 m³
